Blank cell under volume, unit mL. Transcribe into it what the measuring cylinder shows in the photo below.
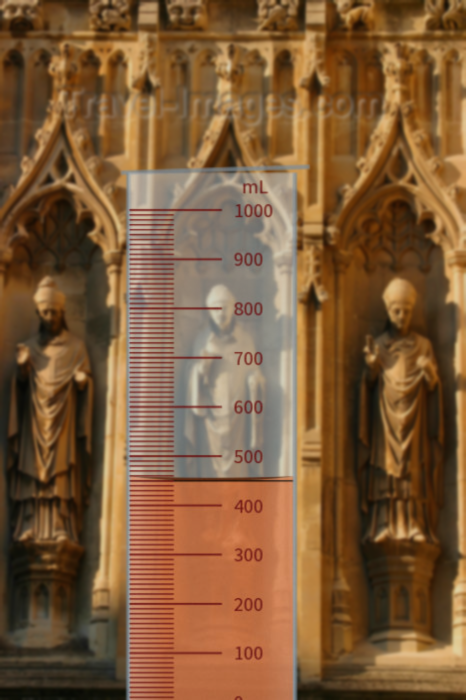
450 mL
